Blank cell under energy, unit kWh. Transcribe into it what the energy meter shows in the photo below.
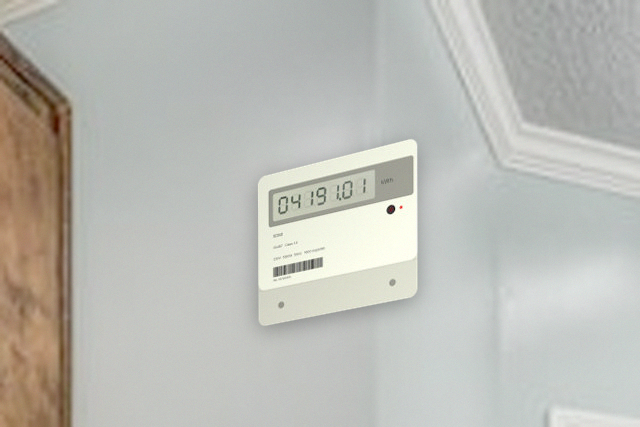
4191.01 kWh
